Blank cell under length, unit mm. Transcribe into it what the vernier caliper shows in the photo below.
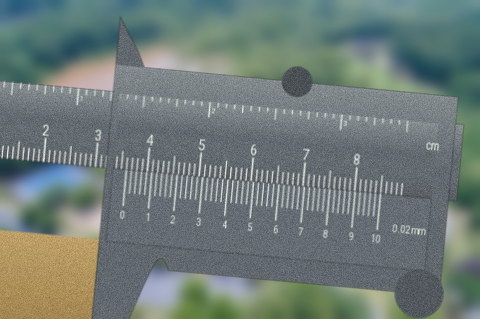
36.0 mm
